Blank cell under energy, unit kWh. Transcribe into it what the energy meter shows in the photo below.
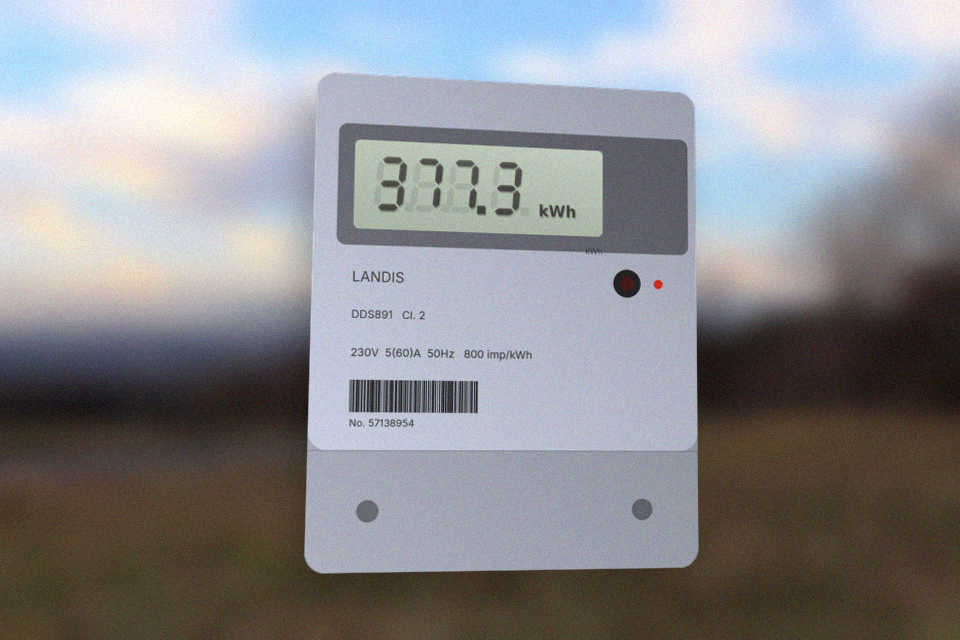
377.3 kWh
